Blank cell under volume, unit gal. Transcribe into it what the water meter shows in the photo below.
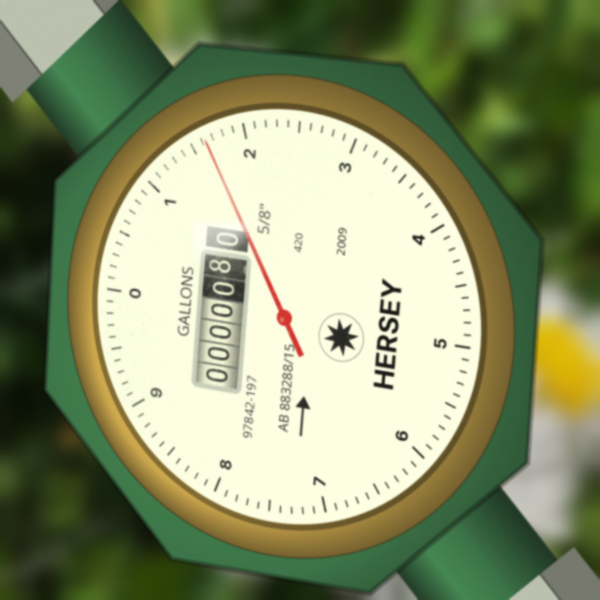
81.6 gal
